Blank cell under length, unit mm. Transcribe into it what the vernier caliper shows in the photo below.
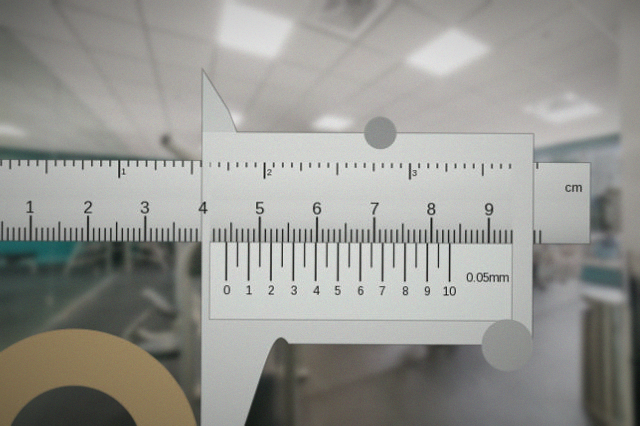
44.2 mm
